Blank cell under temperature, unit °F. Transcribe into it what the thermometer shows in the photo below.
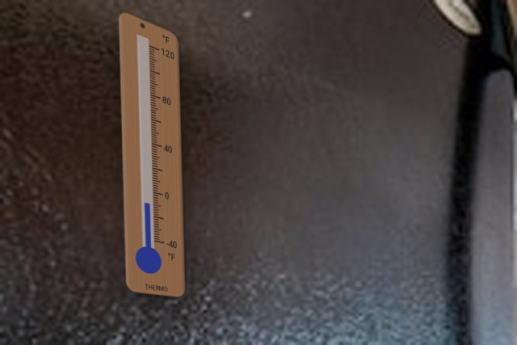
-10 °F
